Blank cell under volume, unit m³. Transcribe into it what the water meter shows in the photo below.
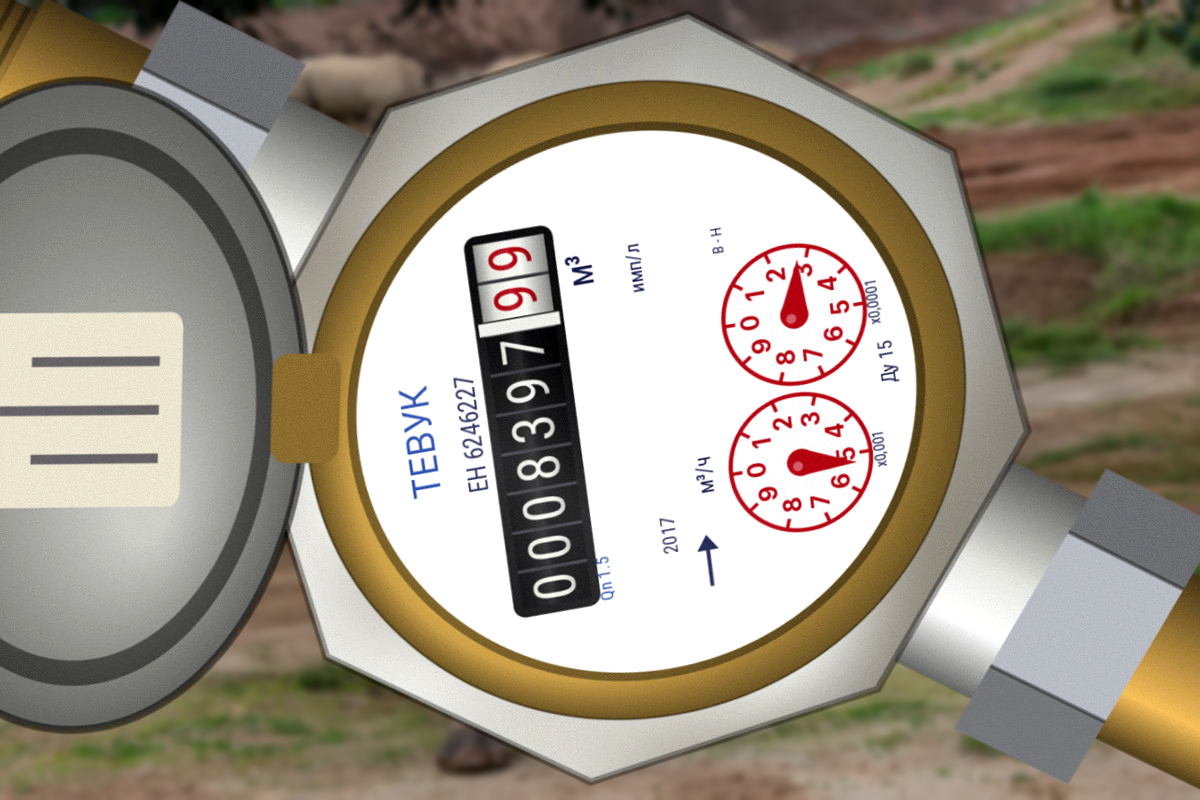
8397.9952 m³
